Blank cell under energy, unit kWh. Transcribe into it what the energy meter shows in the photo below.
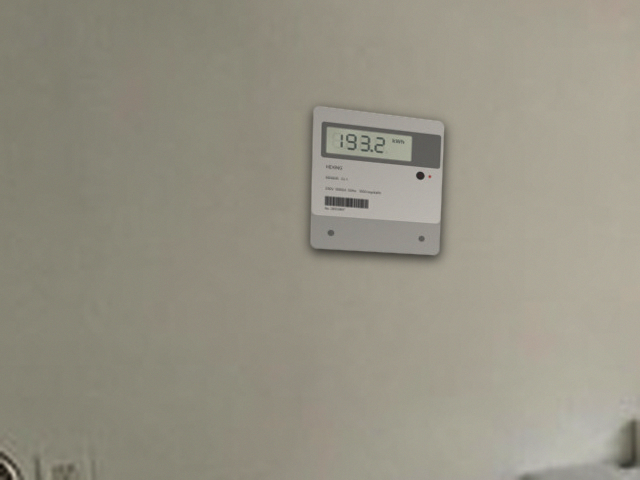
193.2 kWh
